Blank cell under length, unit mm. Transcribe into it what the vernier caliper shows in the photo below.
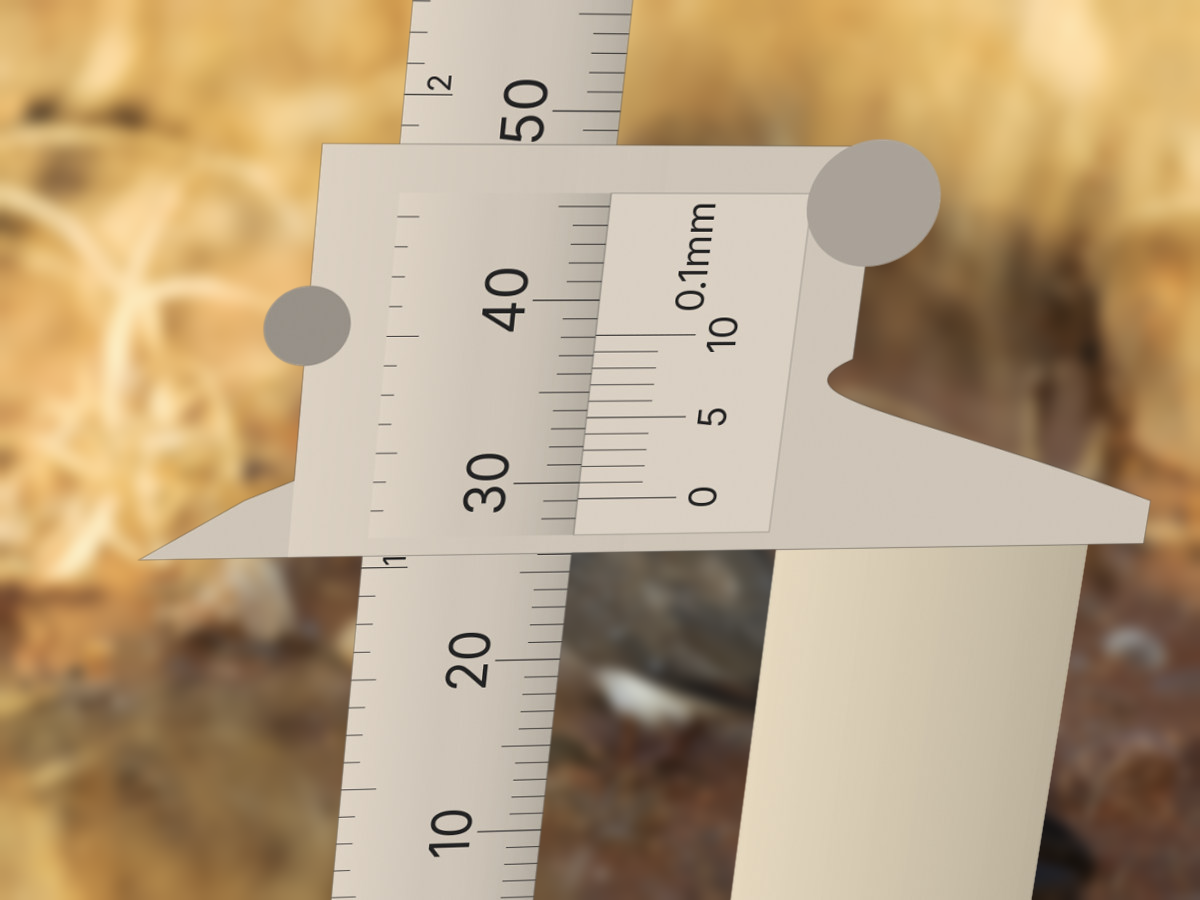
29.1 mm
